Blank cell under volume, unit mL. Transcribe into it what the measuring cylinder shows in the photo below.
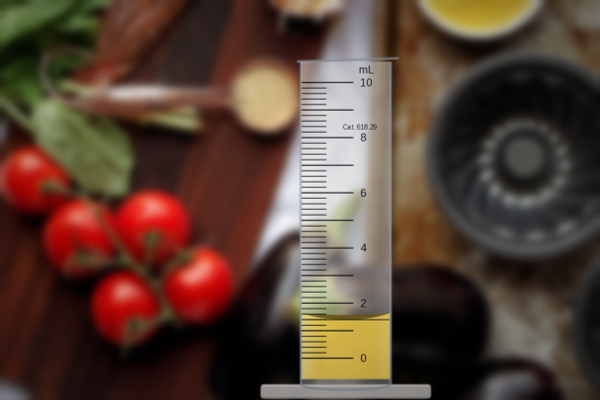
1.4 mL
